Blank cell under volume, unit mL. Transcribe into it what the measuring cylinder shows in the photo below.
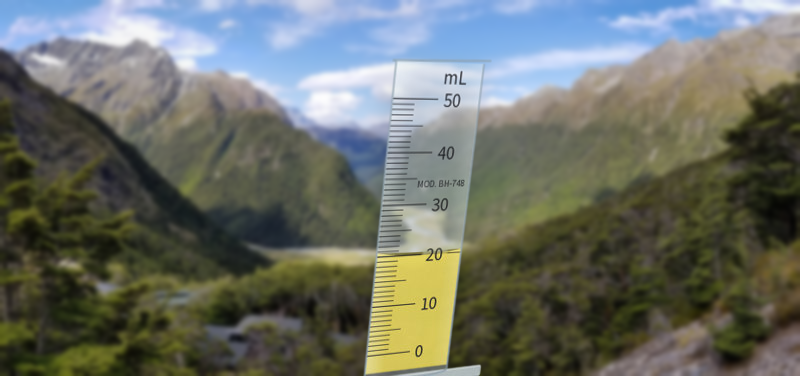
20 mL
